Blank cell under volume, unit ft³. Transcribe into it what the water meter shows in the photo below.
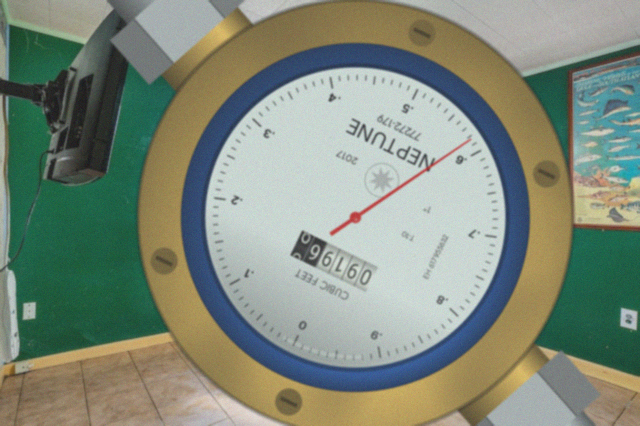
91968.58 ft³
